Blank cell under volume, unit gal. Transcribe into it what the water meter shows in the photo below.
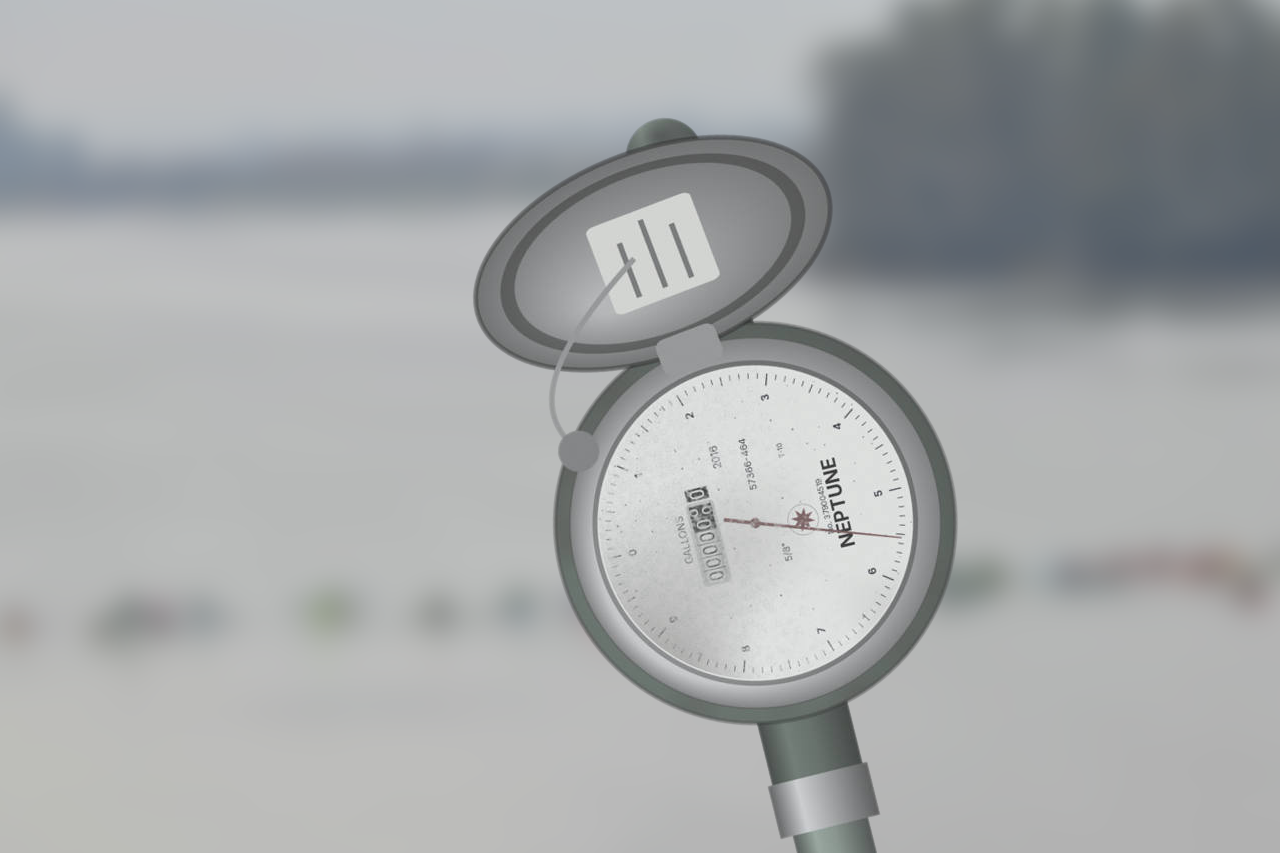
85.5 gal
